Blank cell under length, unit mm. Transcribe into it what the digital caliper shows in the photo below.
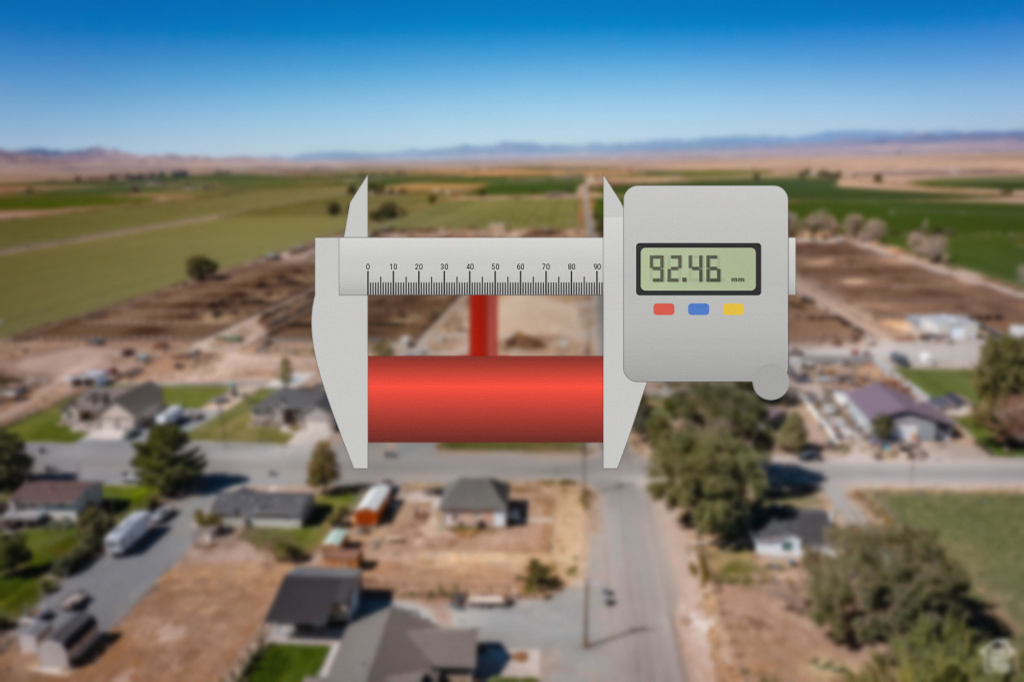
92.46 mm
